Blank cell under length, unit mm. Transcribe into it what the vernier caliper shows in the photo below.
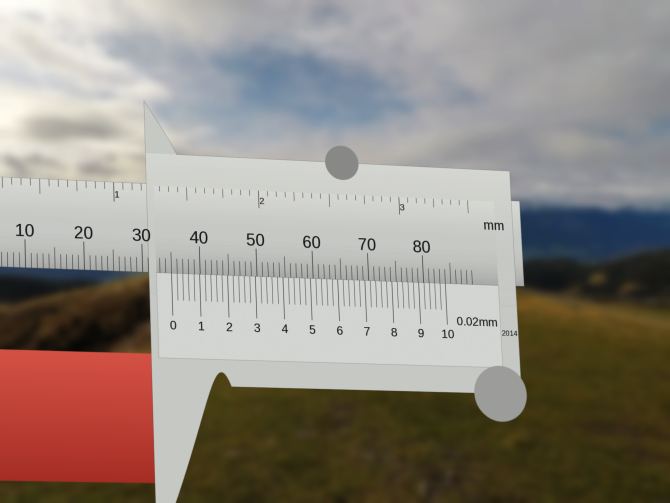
35.0 mm
